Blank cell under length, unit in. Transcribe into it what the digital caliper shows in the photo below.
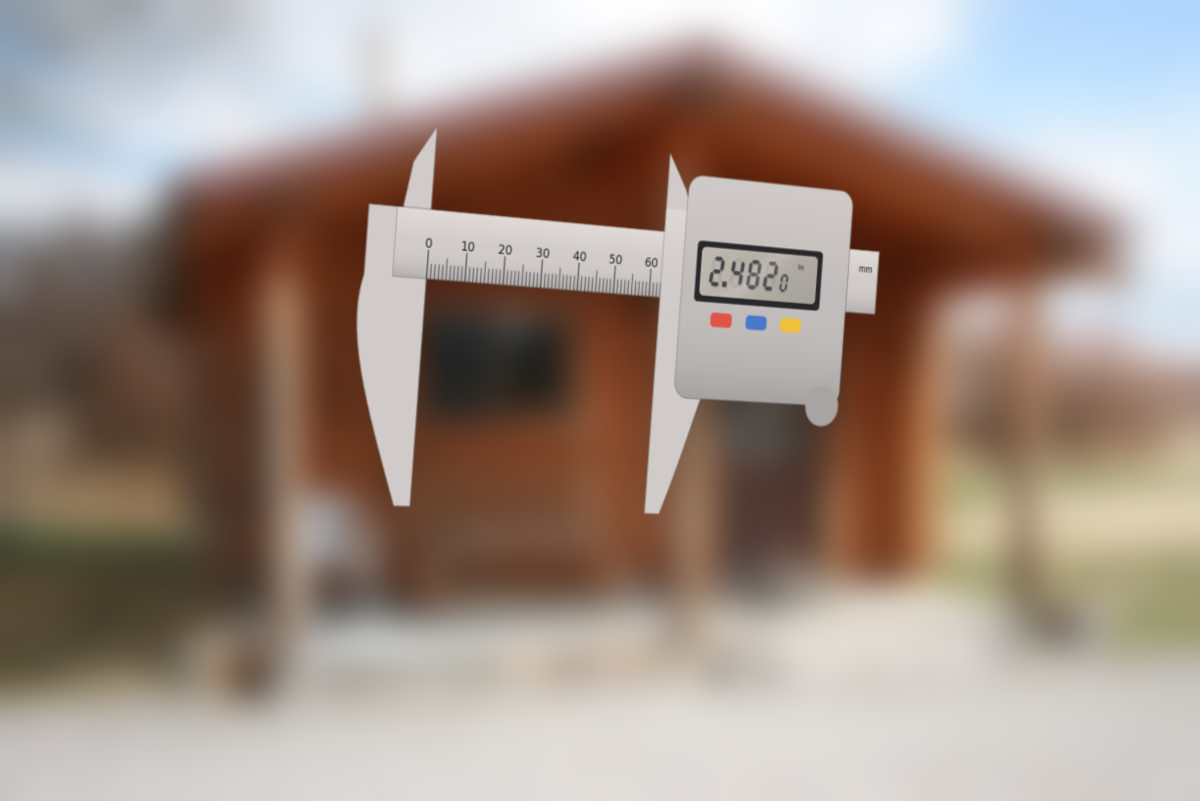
2.4820 in
